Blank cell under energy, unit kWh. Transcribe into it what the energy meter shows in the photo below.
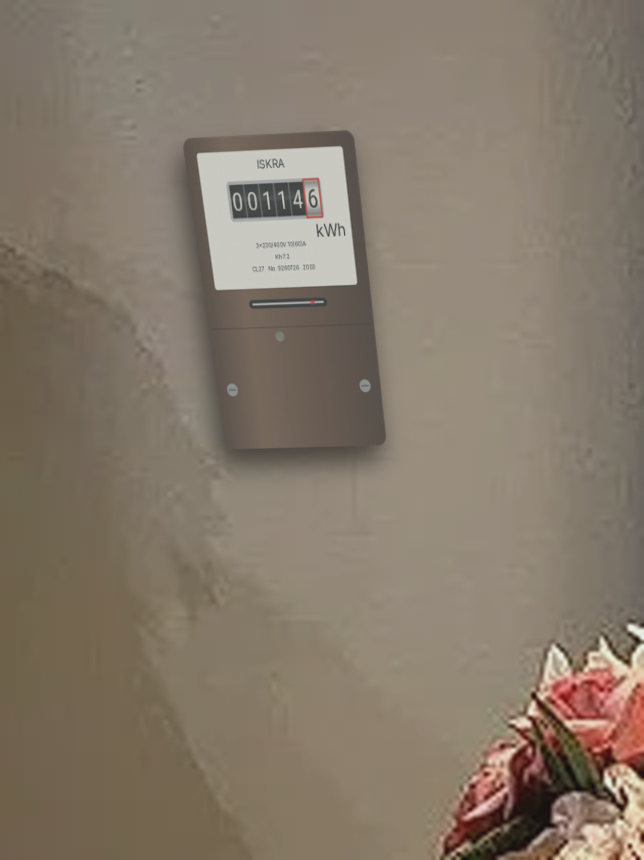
114.6 kWh
